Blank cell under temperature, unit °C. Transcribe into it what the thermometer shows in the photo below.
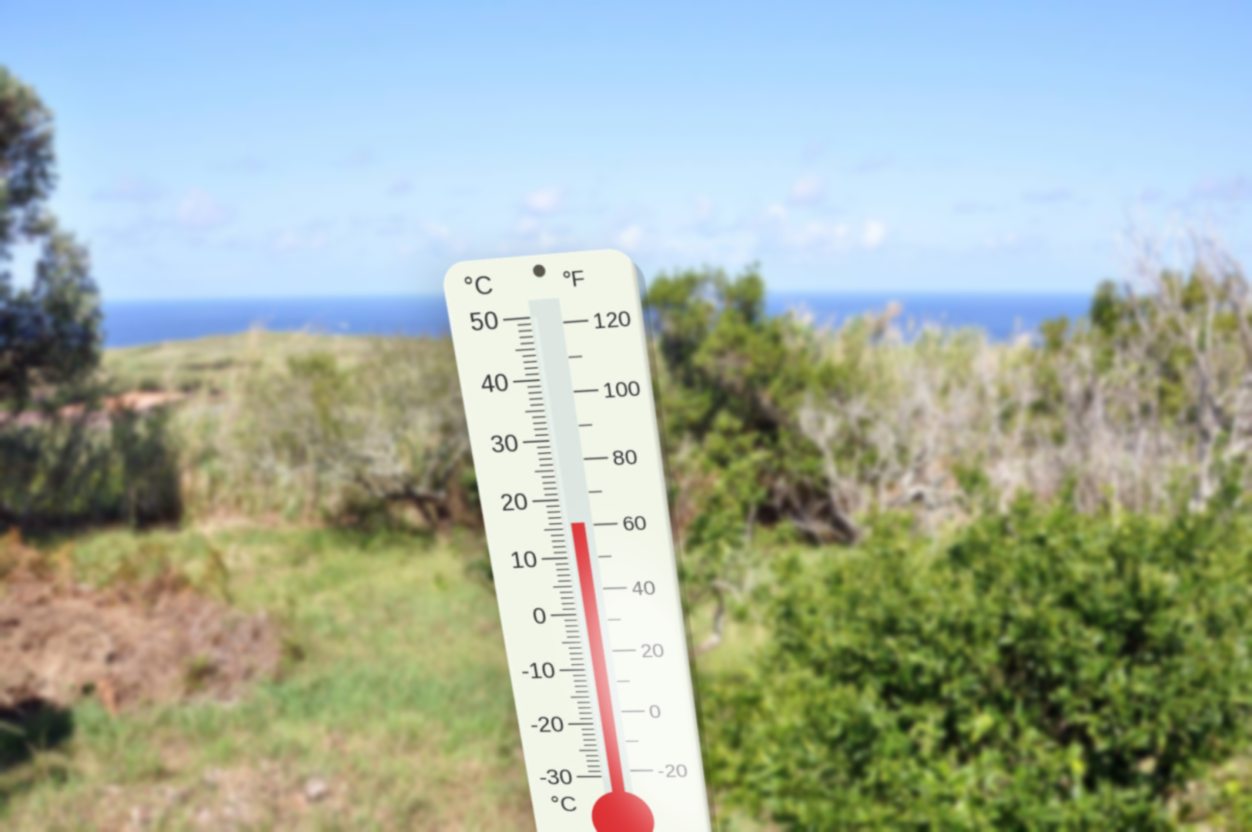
16 °C
